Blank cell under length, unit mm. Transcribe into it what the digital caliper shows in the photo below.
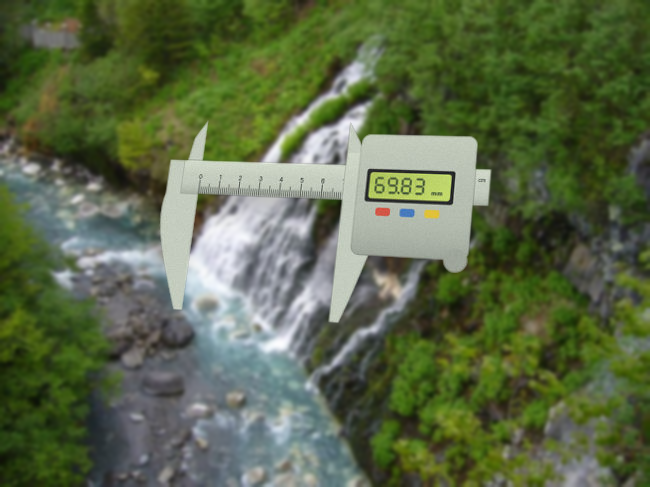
69.83 mm
